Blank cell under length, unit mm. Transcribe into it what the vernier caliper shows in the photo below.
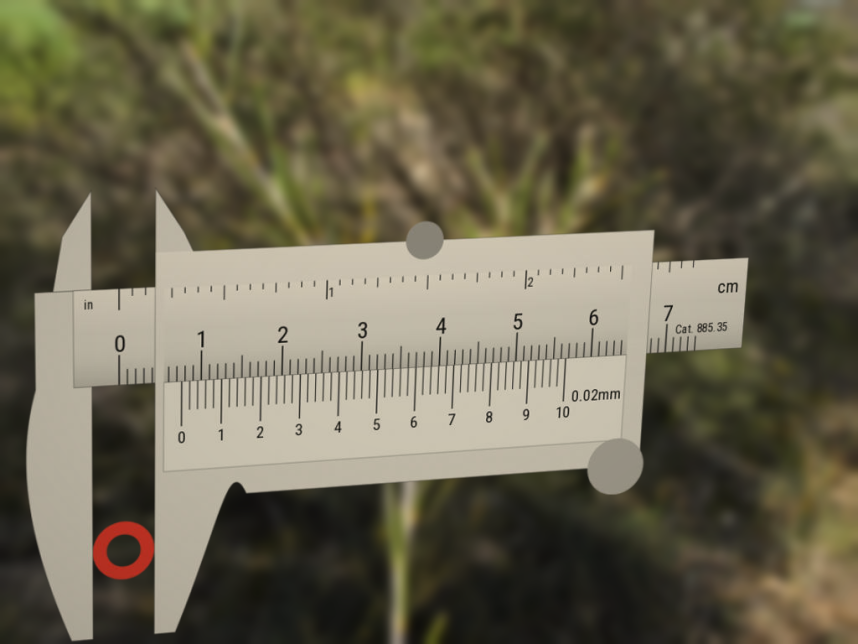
7.6 mm
